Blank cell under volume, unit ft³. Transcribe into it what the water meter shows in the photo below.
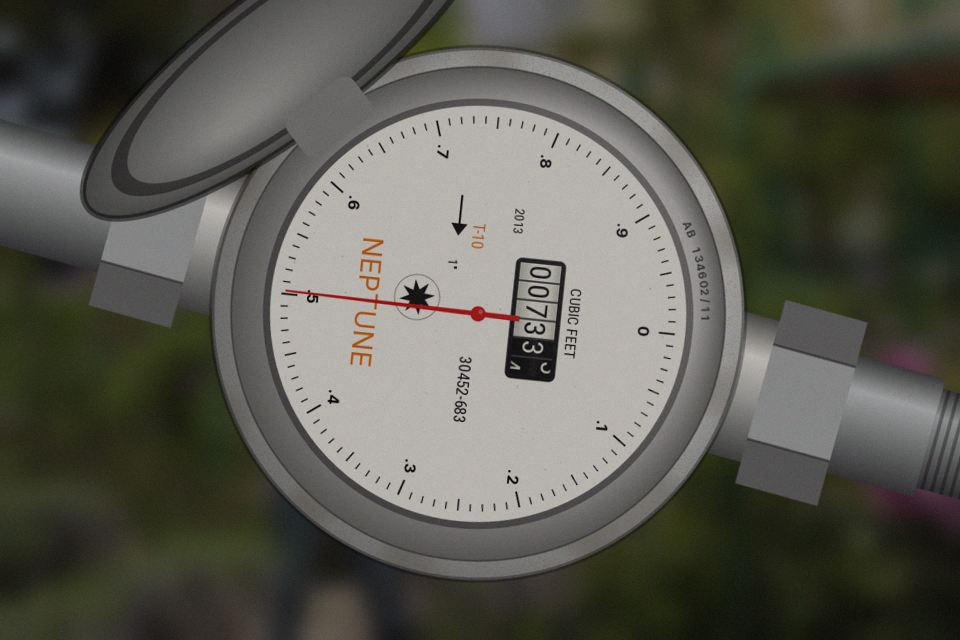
7333.50 ft³
